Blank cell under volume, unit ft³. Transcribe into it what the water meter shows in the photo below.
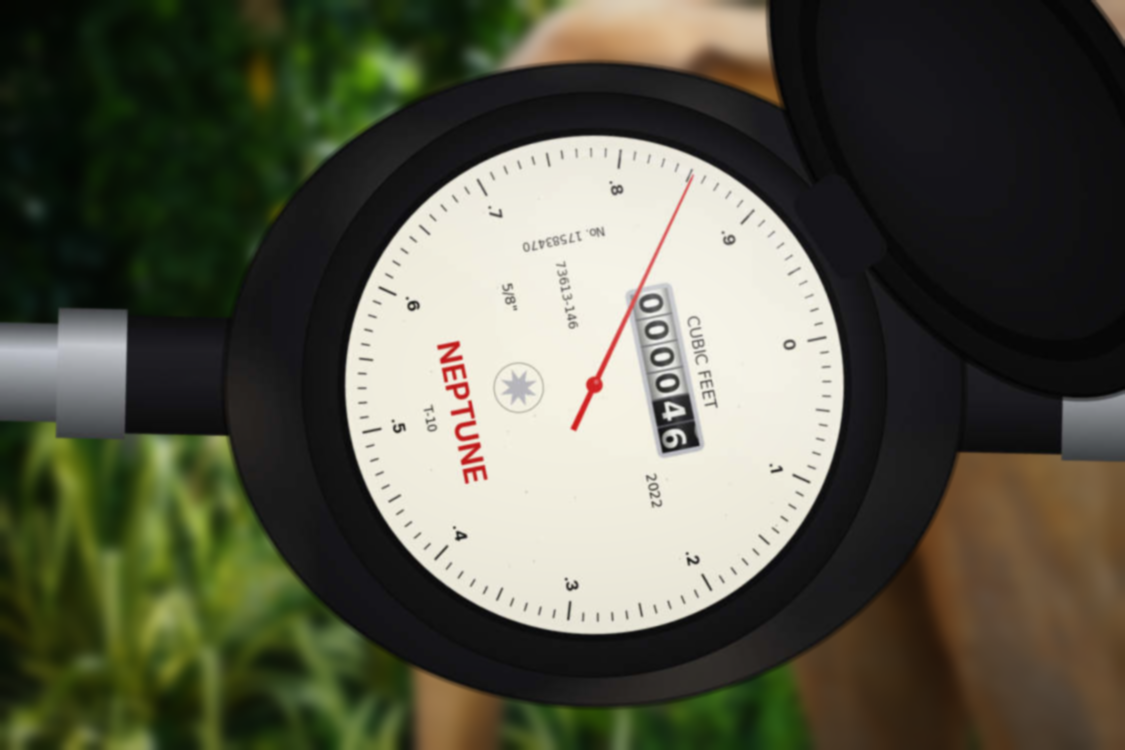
45.85 ft³
